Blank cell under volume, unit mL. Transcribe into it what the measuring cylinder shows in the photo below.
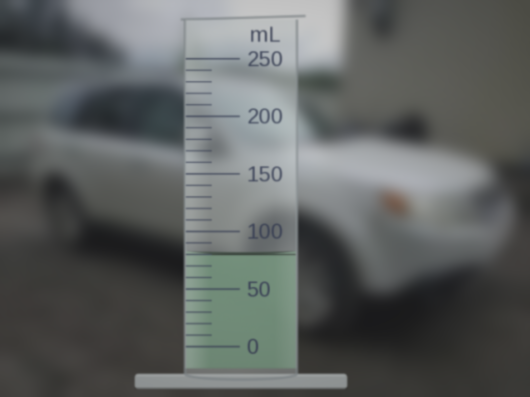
80 mL
